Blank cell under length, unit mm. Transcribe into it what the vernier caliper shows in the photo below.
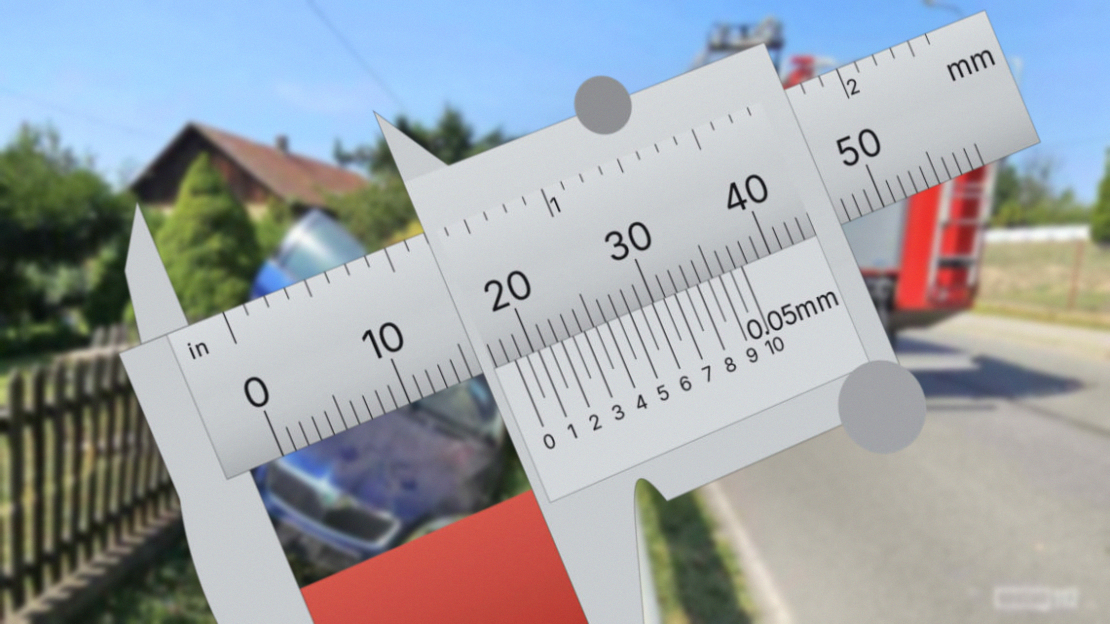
18.5 mm
